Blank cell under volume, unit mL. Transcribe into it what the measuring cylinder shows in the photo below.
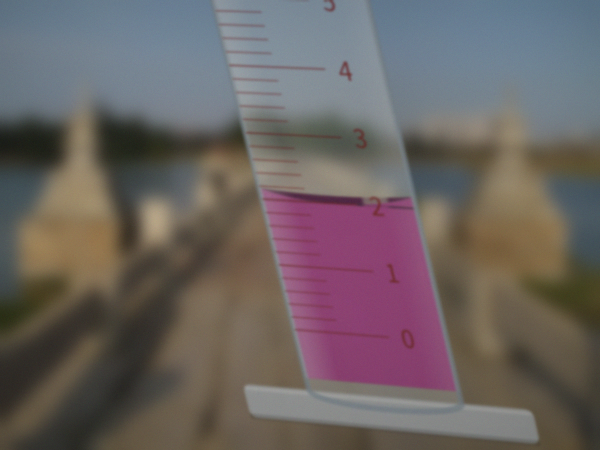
2 mL
